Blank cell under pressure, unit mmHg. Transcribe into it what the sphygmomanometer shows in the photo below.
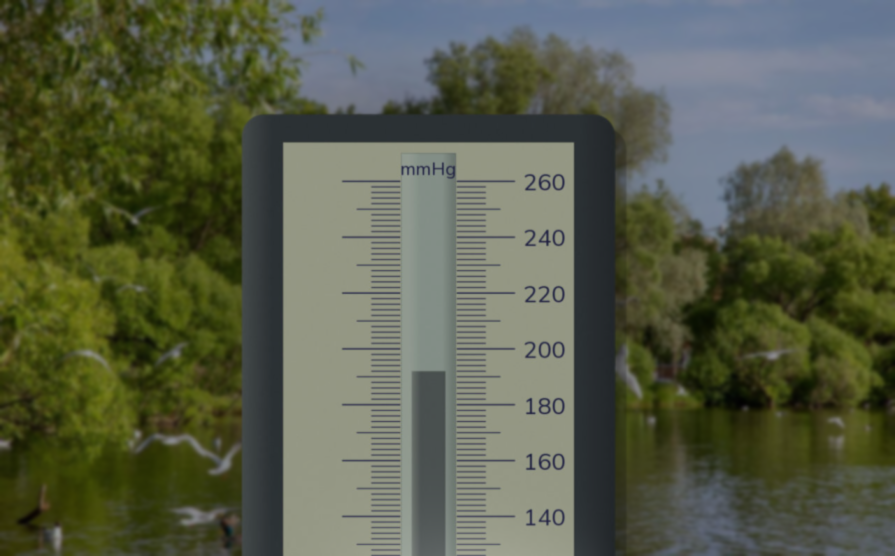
192 mmHg
